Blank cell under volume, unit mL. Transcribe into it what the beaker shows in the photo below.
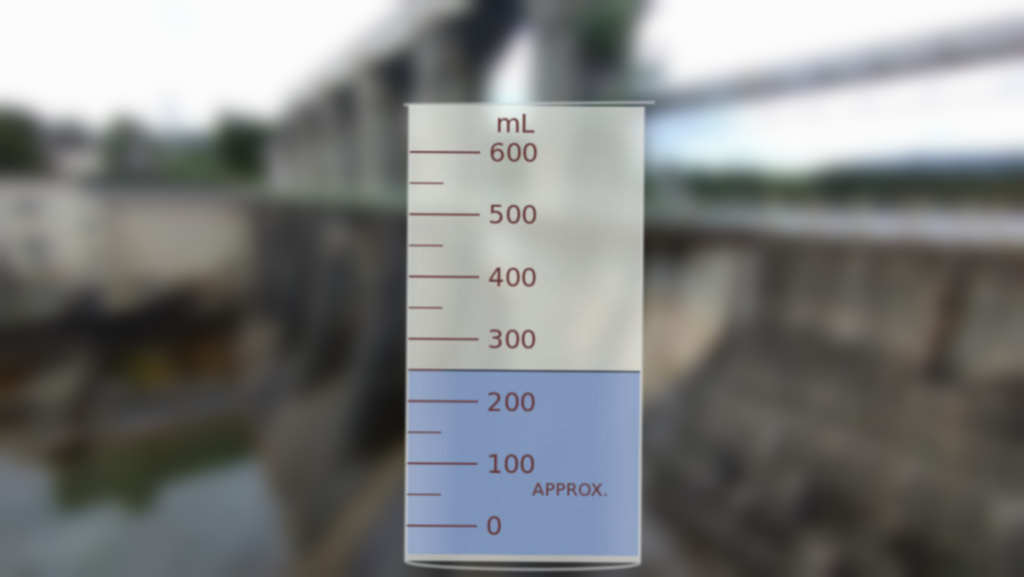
250 mL
